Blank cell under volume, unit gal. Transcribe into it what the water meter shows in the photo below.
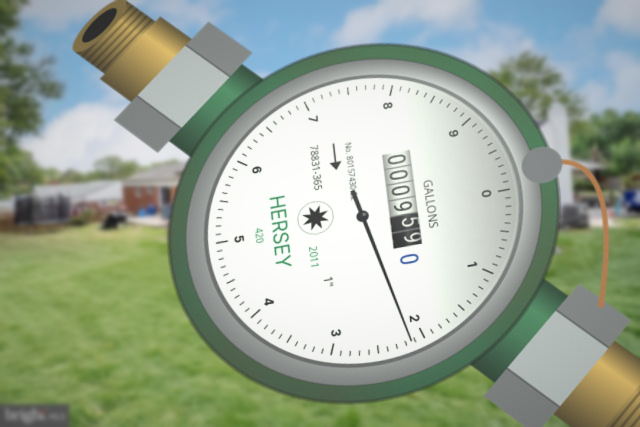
9592.1 gal
